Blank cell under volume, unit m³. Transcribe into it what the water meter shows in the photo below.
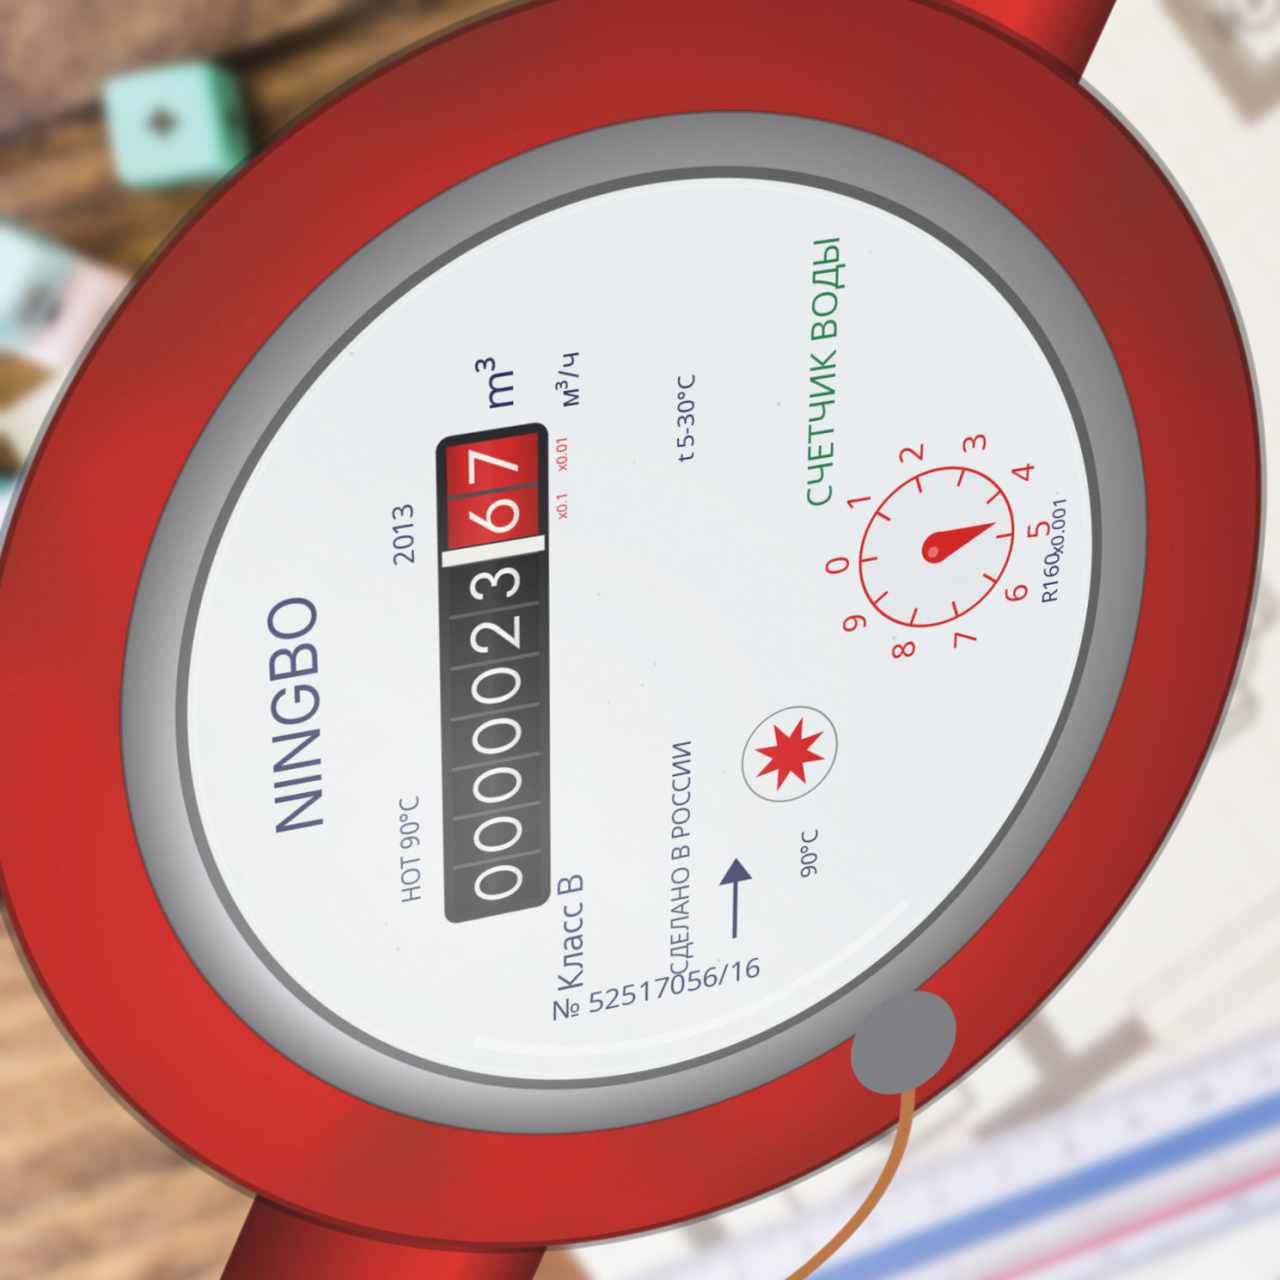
23.674 m³
